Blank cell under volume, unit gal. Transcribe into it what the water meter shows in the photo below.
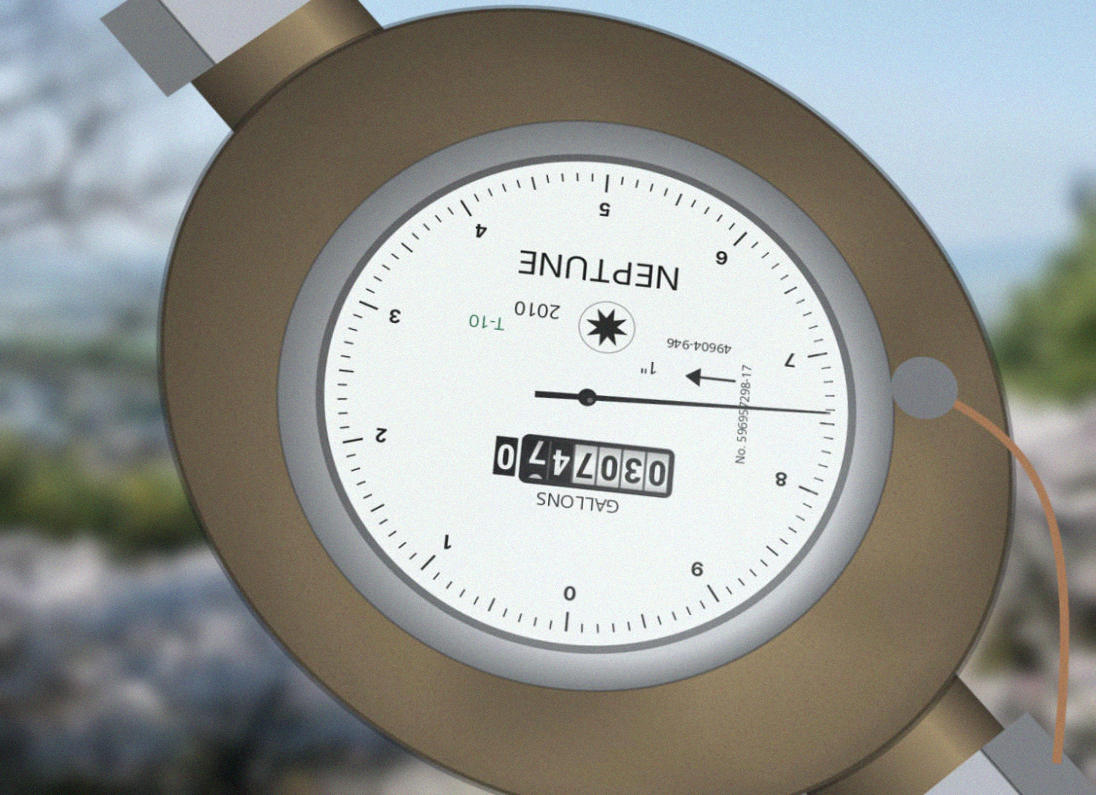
307467.4 gal
